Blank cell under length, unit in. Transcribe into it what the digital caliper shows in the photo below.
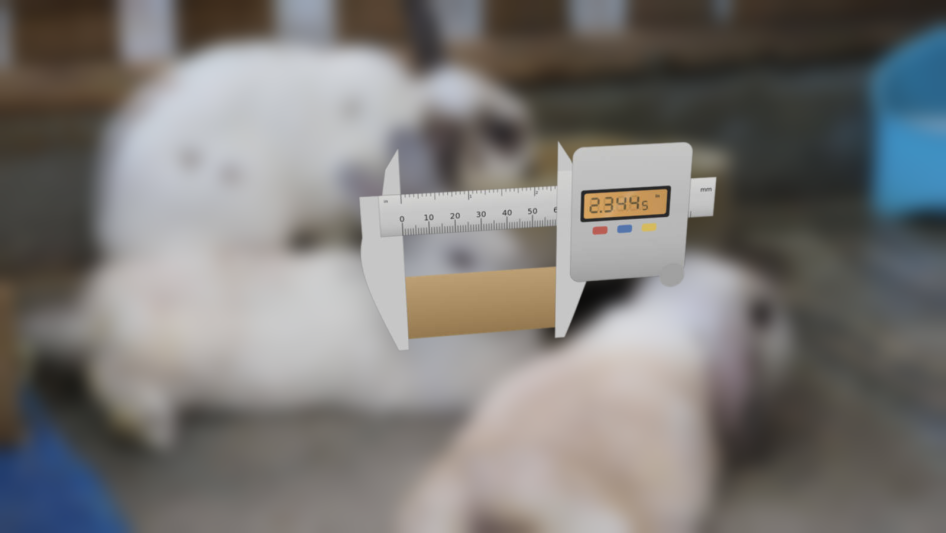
2.3445 in
